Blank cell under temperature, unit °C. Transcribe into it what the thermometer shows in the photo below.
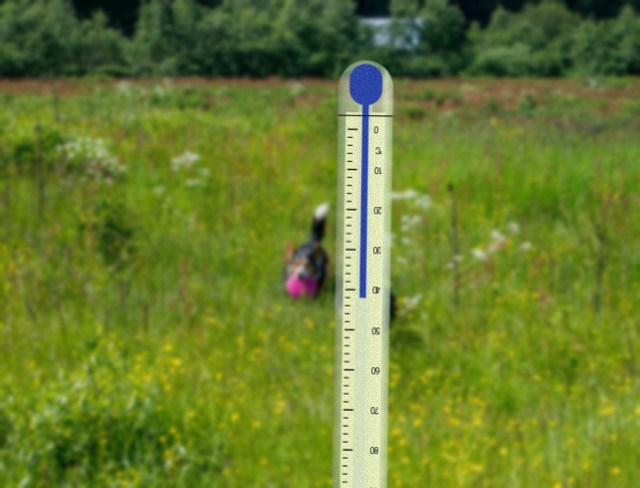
42 °C
